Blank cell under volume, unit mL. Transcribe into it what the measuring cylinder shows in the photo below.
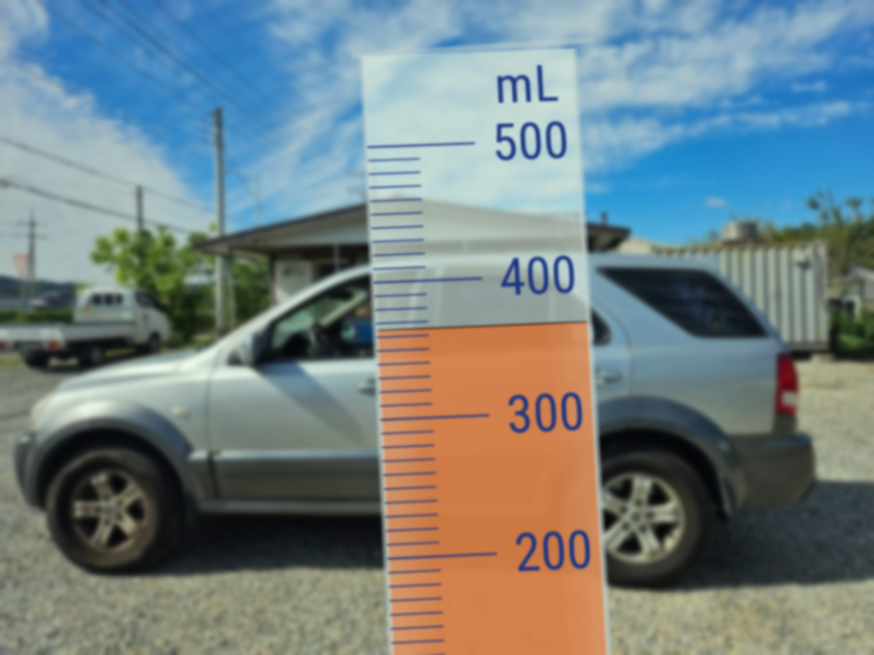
365 mL
